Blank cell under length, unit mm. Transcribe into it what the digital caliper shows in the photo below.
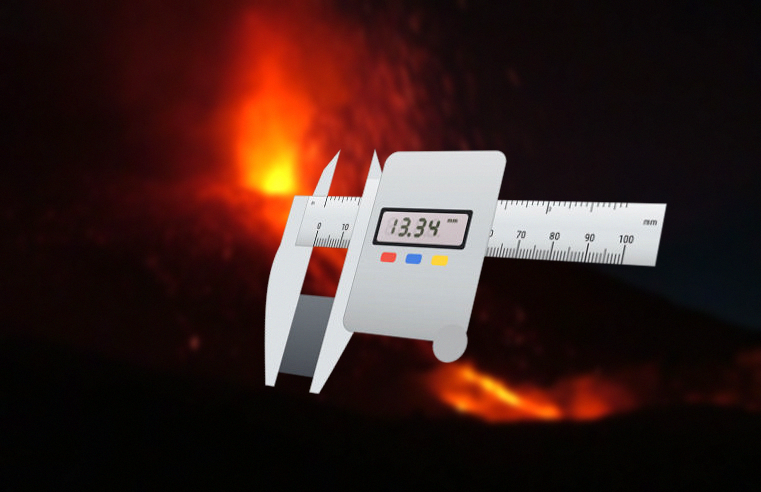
13.34 mm
